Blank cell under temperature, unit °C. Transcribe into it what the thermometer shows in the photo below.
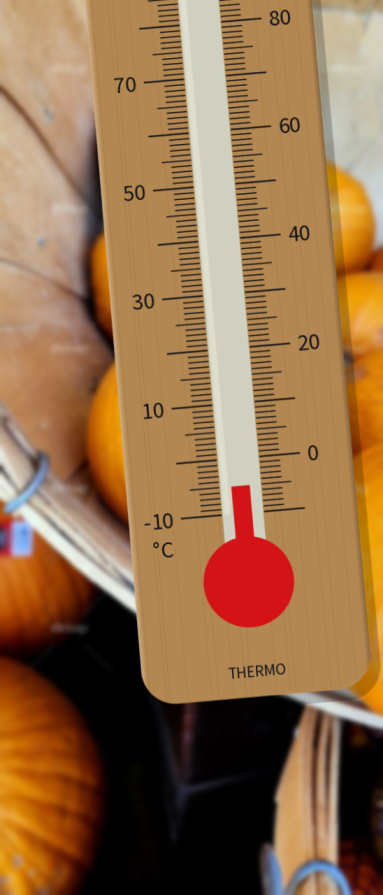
-5 °C
